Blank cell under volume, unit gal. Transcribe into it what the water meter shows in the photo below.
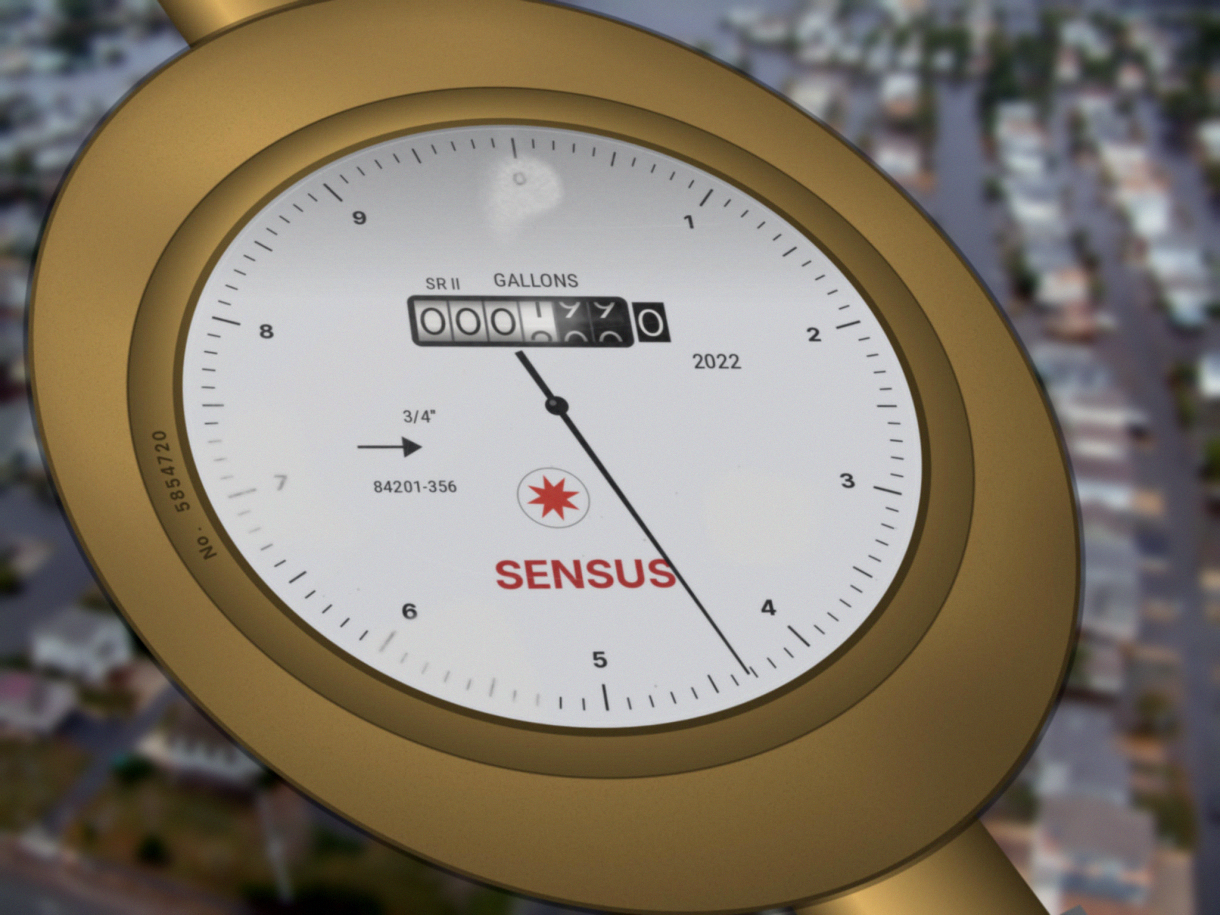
1994.3 gal
